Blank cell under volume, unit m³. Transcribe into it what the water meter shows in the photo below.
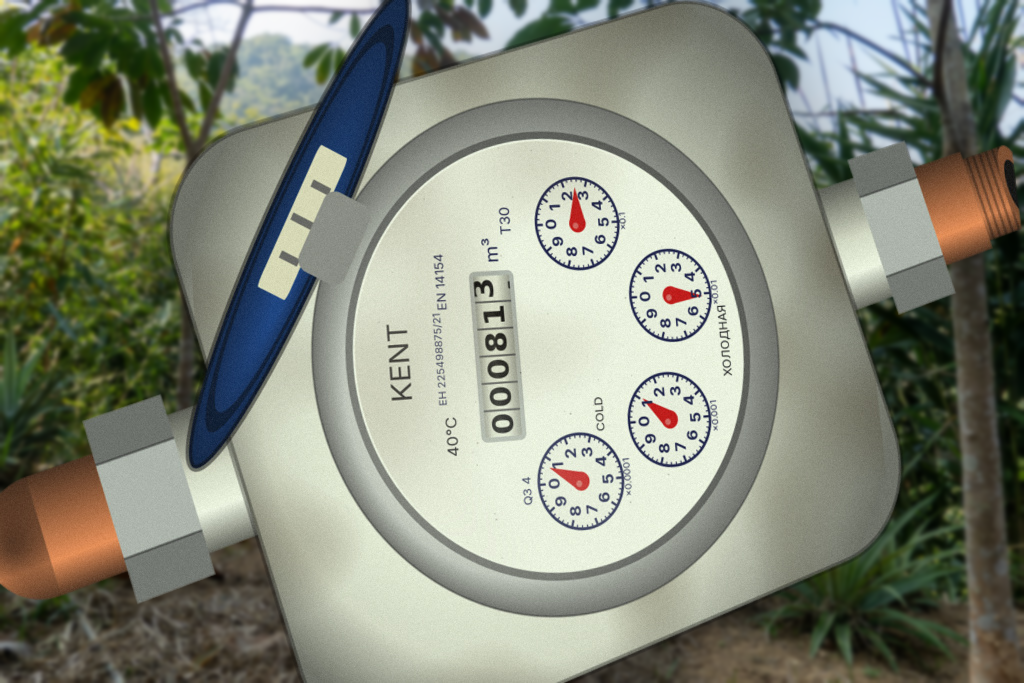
813.2510 m³
